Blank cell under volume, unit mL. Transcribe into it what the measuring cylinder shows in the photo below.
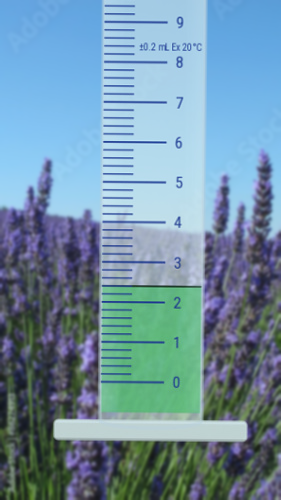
2.4 mL
